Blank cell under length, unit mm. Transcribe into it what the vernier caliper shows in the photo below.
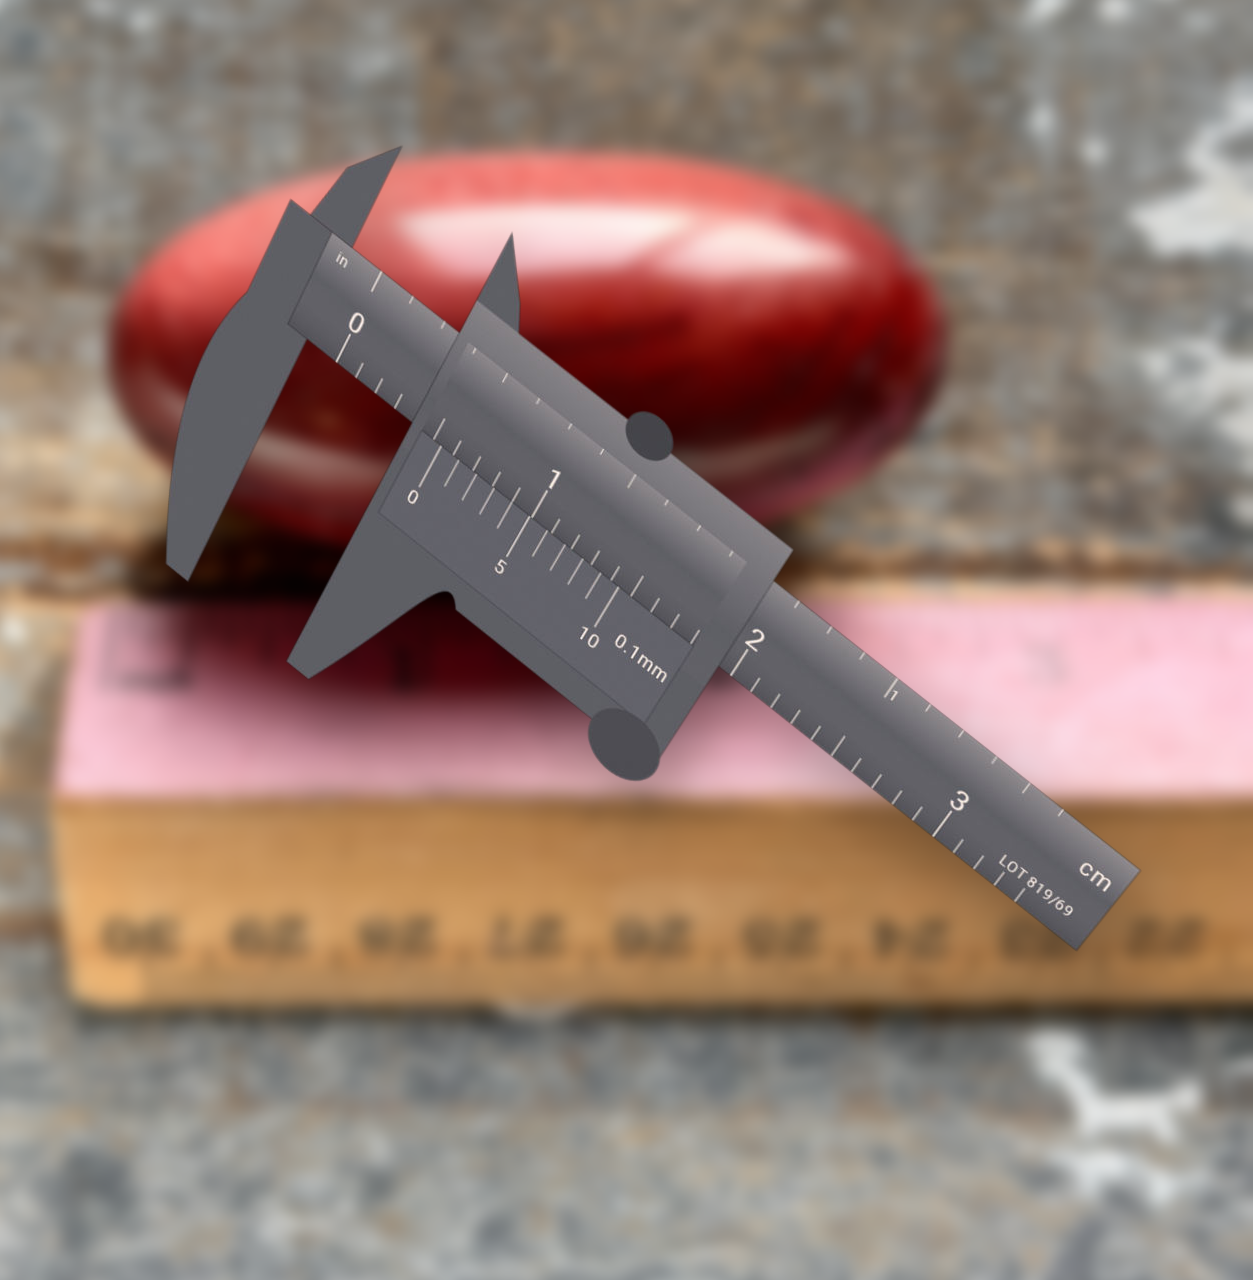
5.4 mm
